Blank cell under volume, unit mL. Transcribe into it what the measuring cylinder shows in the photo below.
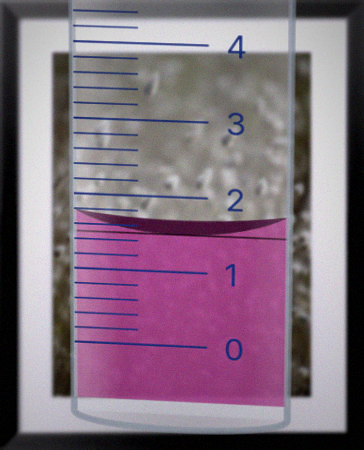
1.5 mL
